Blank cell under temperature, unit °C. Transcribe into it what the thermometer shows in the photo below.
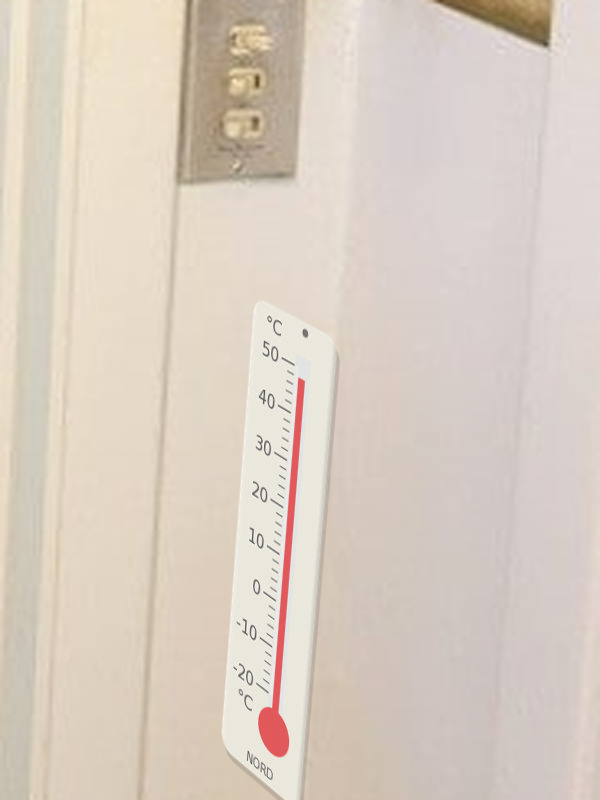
48 °C
